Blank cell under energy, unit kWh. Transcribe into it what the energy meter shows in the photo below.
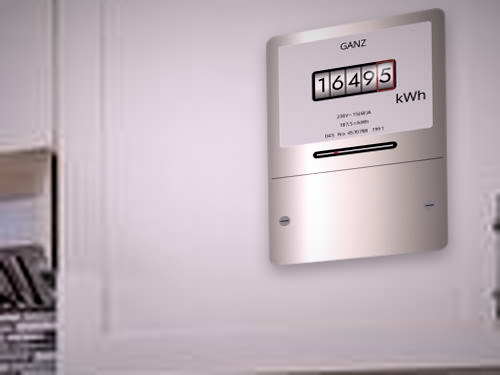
1649.5 kWh
